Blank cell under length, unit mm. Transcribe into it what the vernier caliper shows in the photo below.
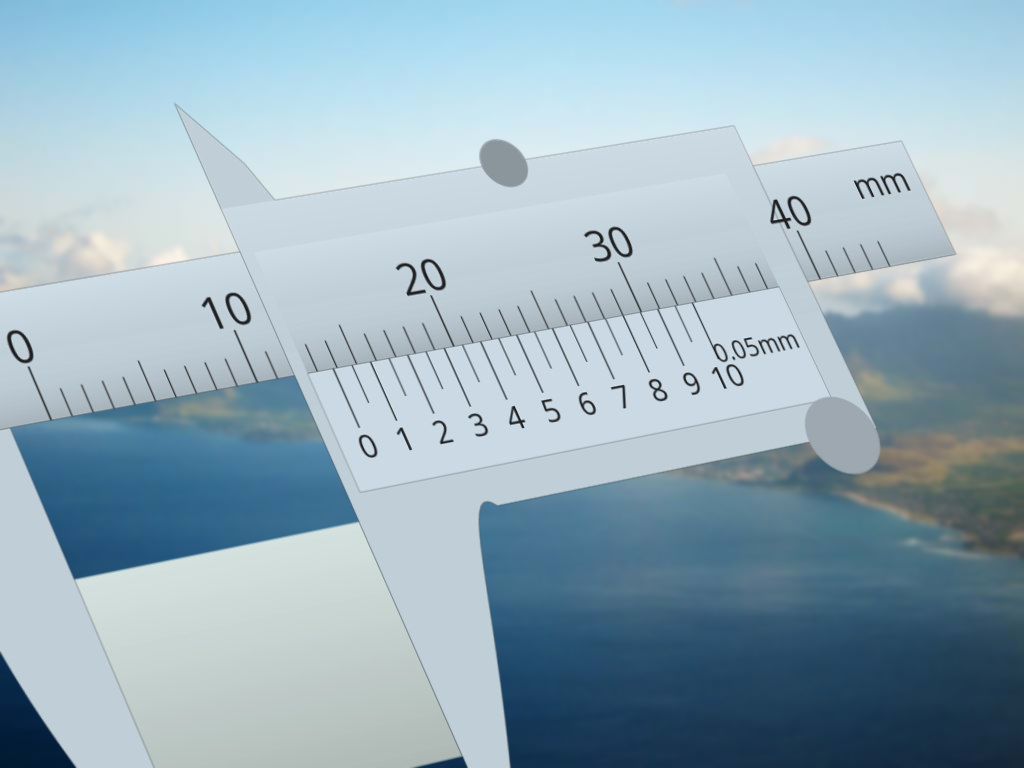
13.8 mm
